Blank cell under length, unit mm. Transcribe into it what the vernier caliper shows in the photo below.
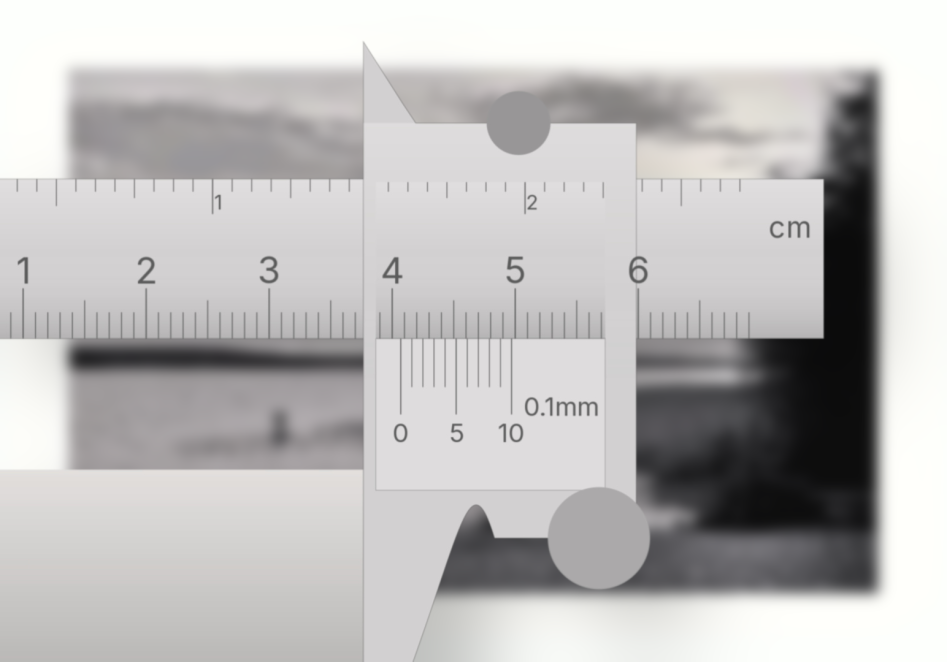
40.7 mm
